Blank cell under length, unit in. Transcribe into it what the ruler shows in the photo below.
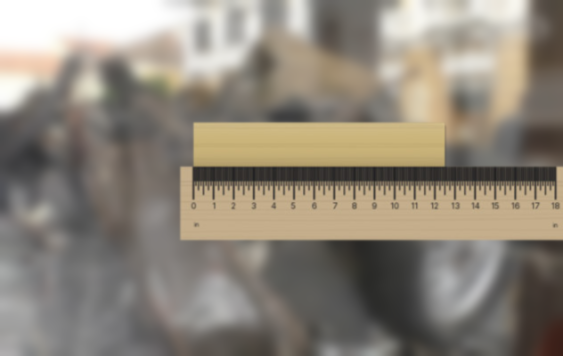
12.5 in
